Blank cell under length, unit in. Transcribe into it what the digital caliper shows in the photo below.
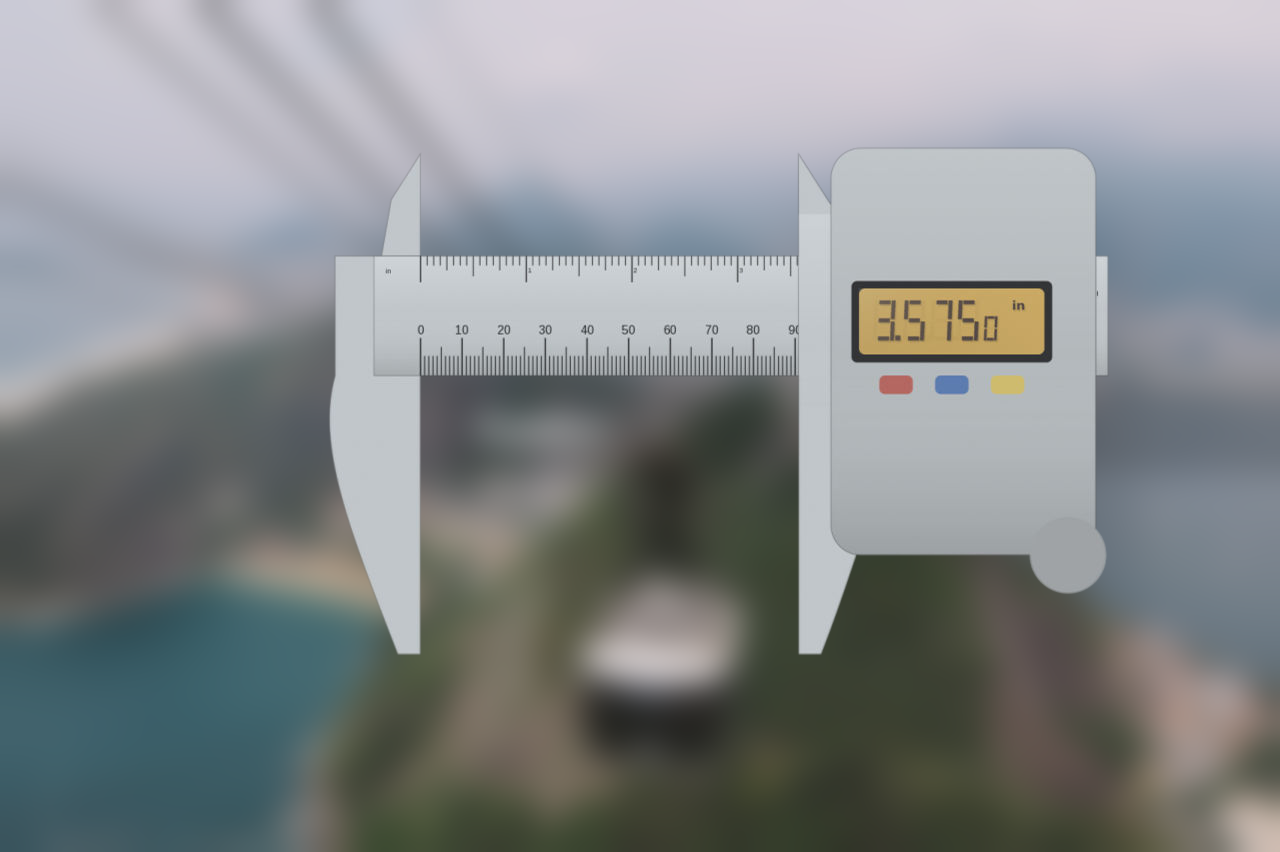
3.5750 in
